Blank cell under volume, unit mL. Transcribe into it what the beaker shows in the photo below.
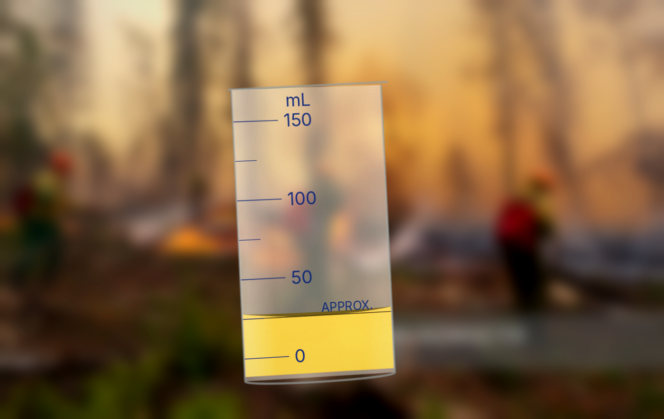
25 mL
